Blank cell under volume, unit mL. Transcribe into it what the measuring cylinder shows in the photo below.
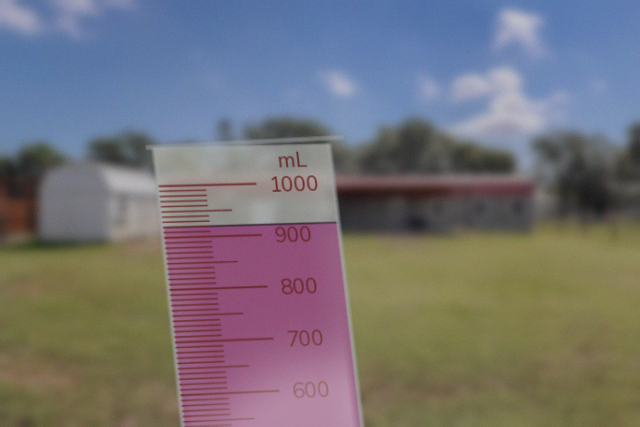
920 mL
